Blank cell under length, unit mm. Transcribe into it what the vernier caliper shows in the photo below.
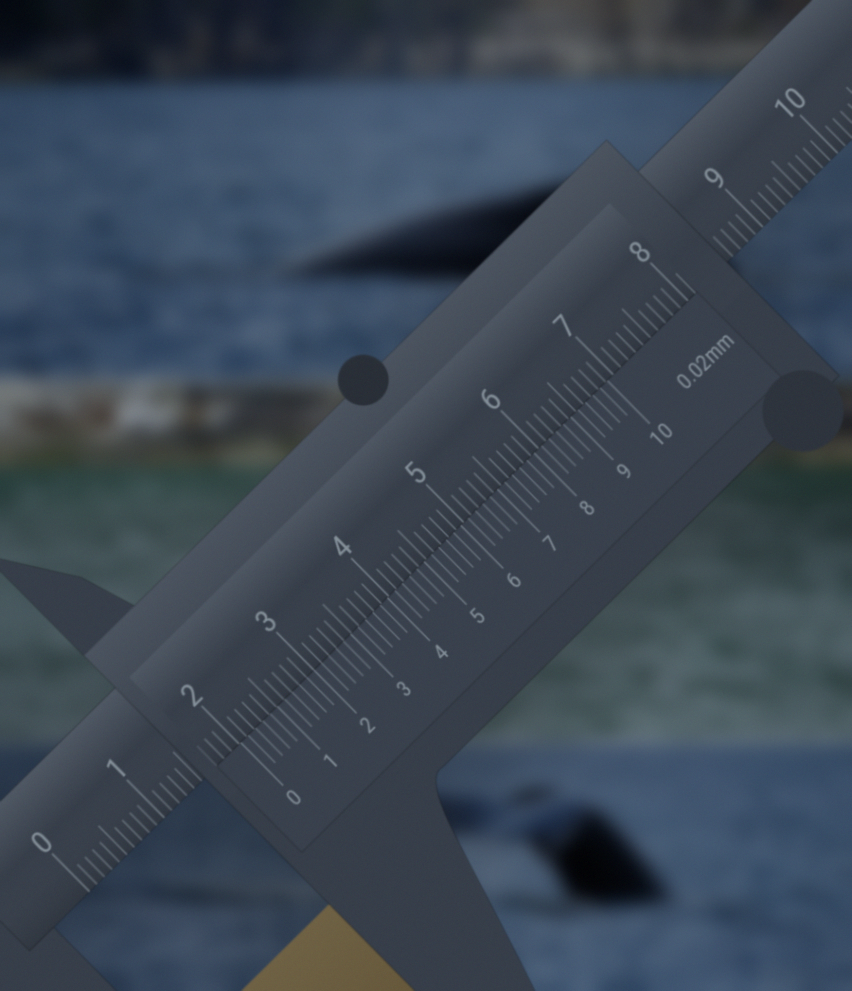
20.2 mm
